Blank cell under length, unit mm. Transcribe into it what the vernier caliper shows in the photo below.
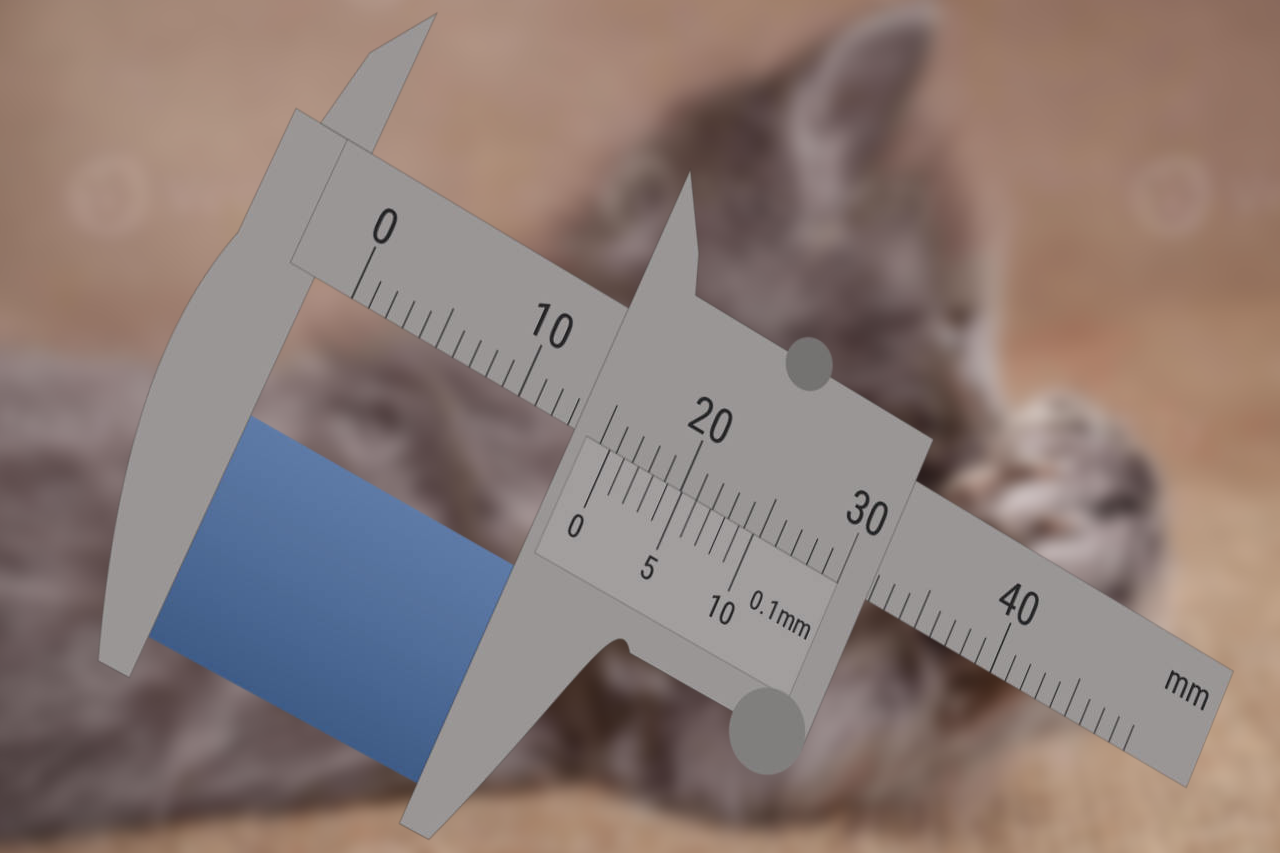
15.6 mm
